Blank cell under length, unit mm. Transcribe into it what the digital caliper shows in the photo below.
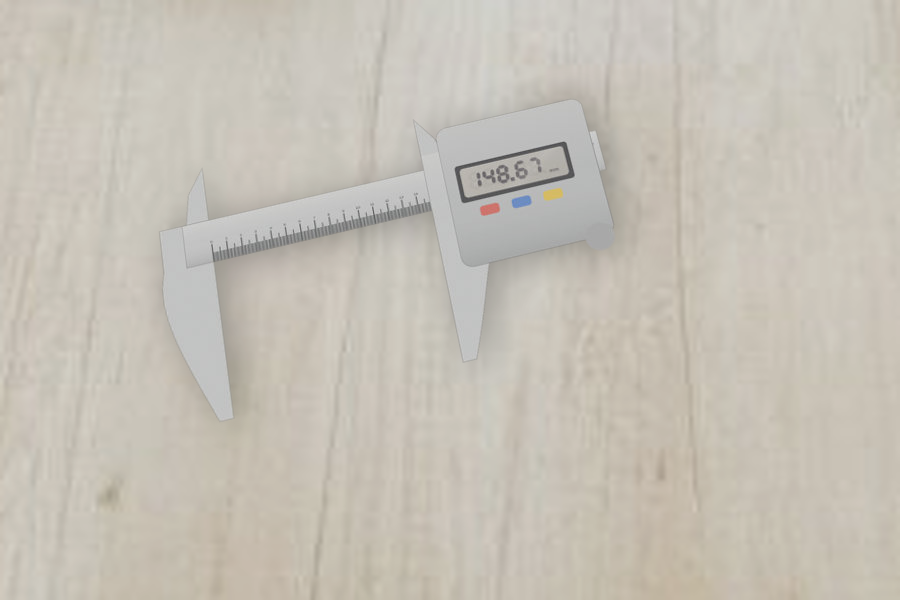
148.67 mm
